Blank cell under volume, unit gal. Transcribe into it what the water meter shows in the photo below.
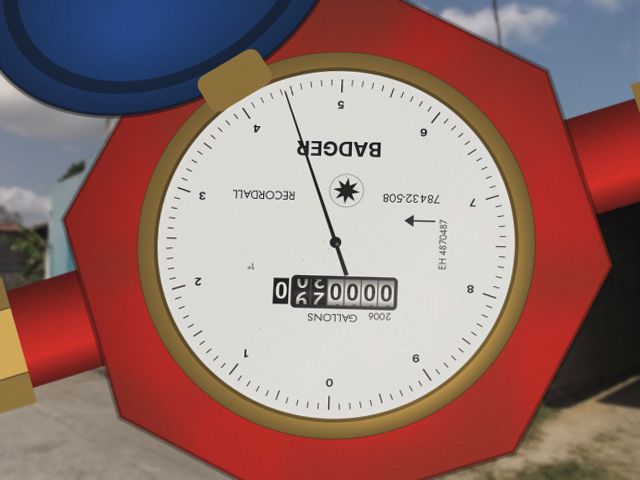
294.4 gal
